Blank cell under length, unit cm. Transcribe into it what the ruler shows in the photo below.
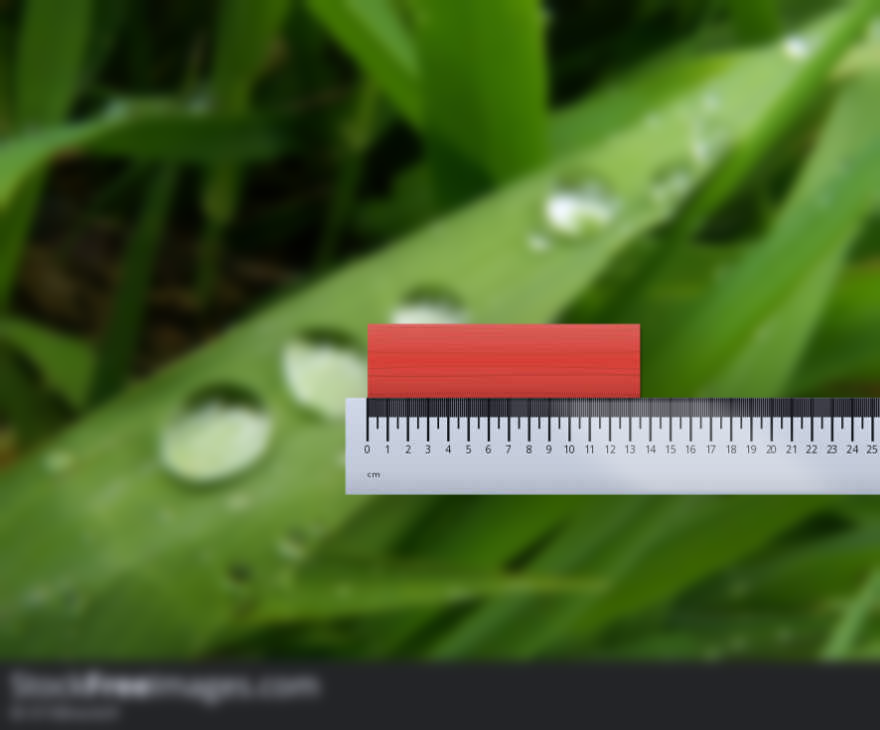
13.5 cm
